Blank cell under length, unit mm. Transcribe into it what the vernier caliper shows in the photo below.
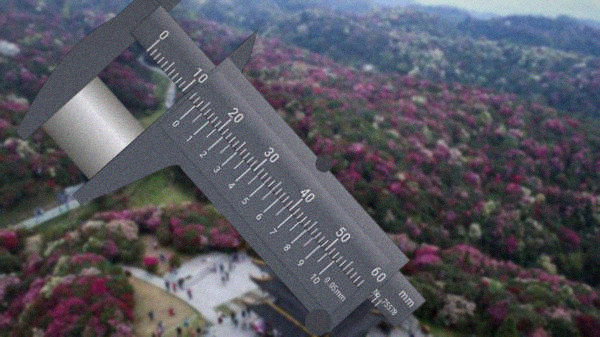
13.6 mm
